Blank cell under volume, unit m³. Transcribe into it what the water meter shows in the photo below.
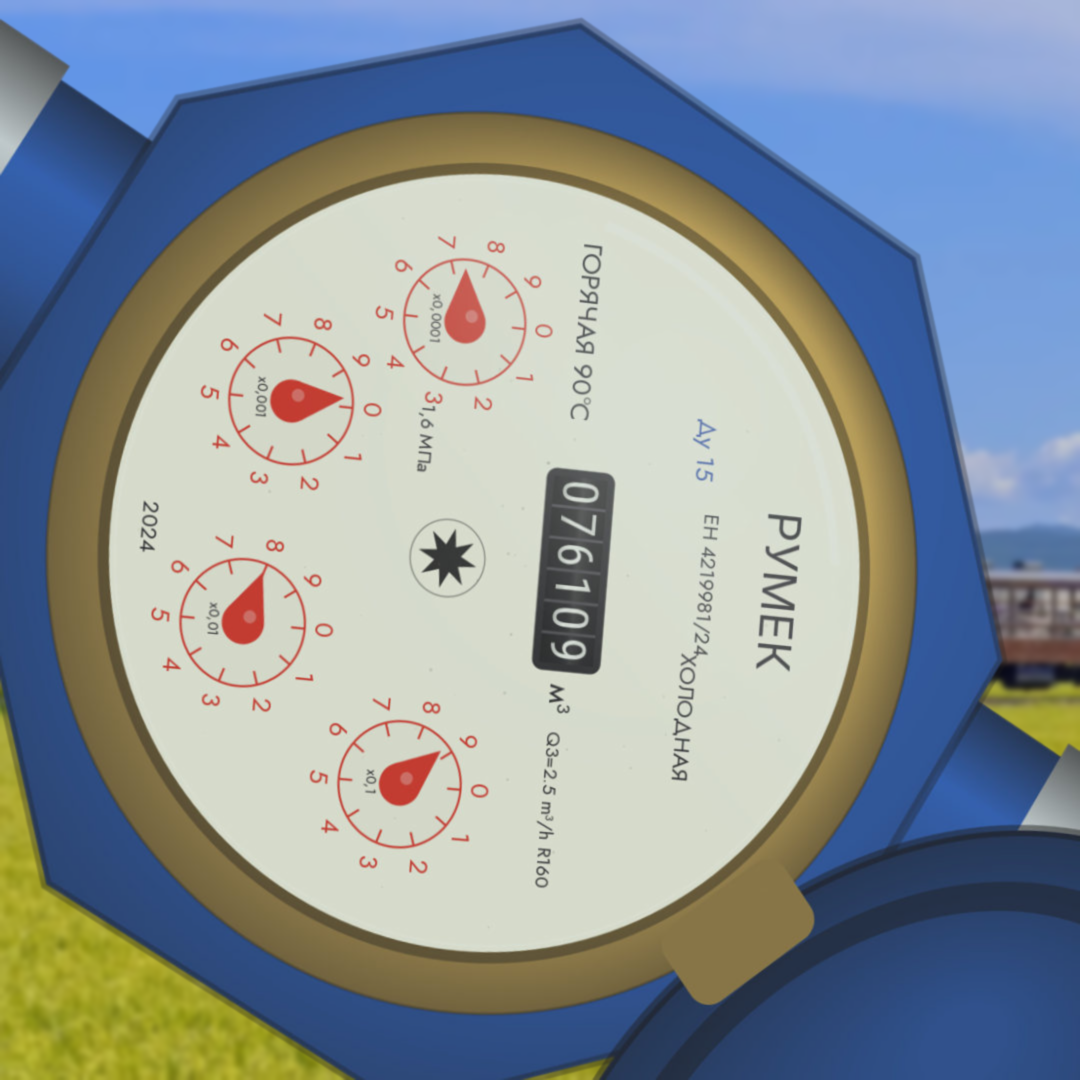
76109.8797 m³
